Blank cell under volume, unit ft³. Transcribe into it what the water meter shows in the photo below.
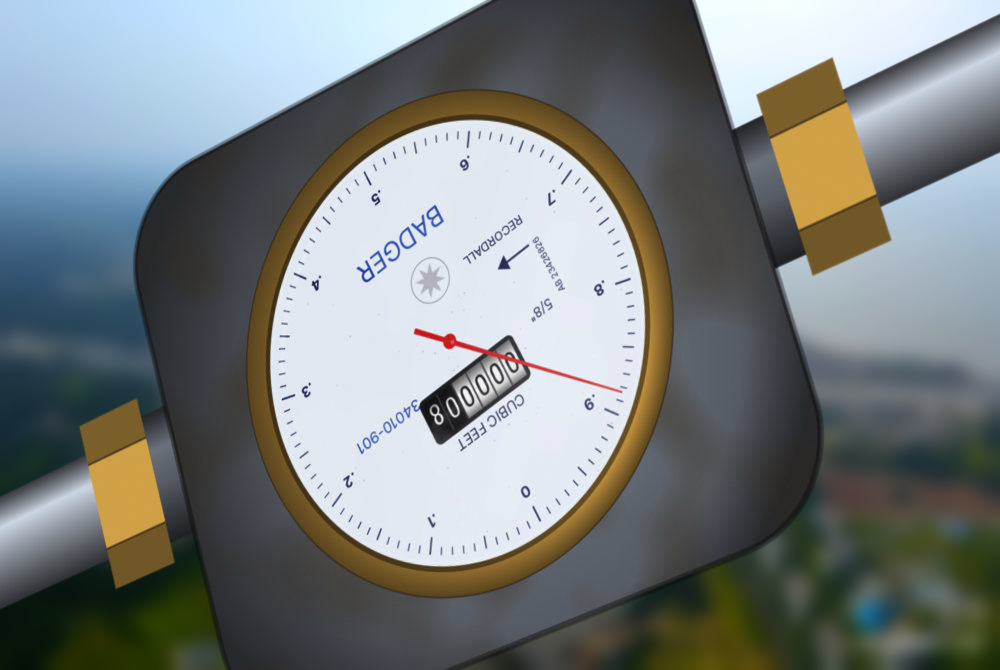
7.88 ft³
